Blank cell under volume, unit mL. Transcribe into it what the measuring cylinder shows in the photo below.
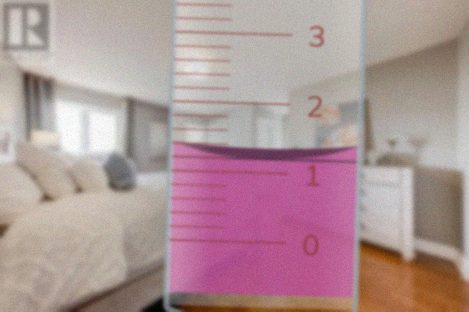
1.2 mL
